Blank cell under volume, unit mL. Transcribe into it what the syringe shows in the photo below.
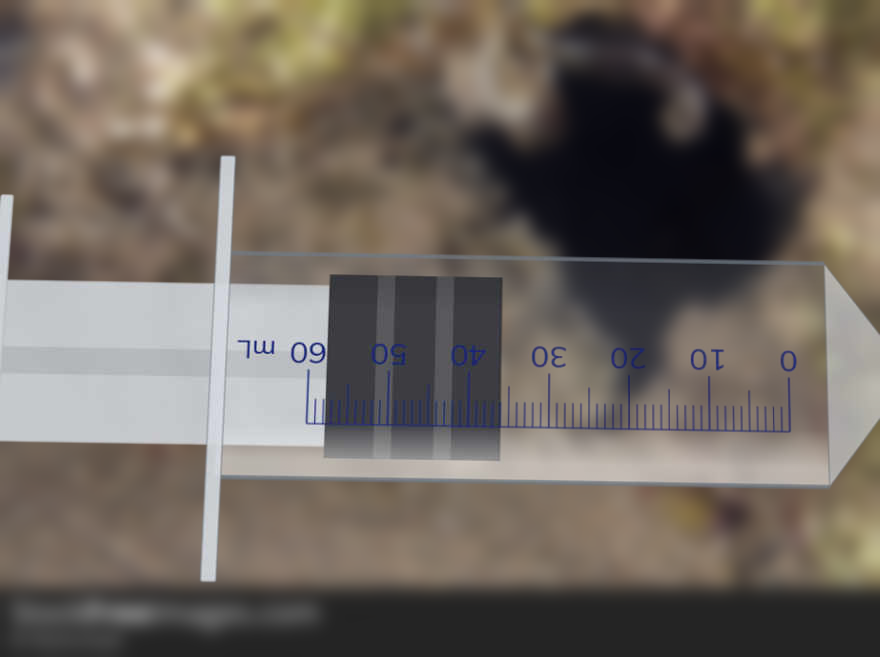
36 mL
